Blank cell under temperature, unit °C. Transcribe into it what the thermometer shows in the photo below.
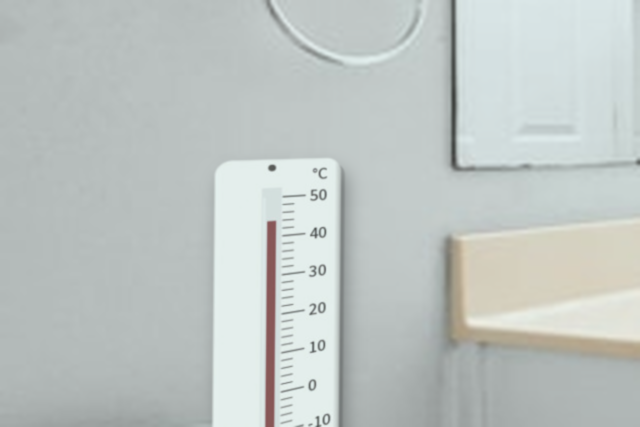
44 °C
